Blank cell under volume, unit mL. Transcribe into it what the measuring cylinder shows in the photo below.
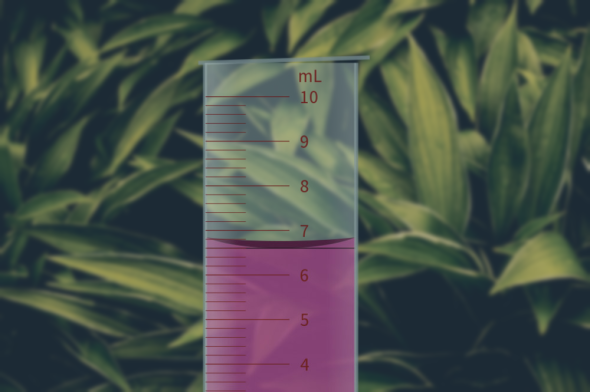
6.6 mL
